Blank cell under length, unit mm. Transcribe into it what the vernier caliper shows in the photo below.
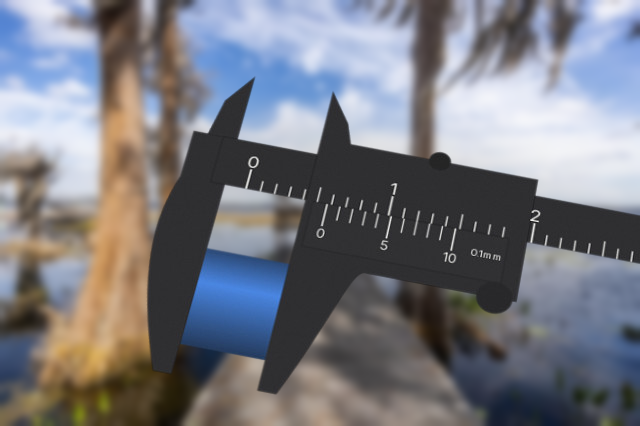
5.7 mm
